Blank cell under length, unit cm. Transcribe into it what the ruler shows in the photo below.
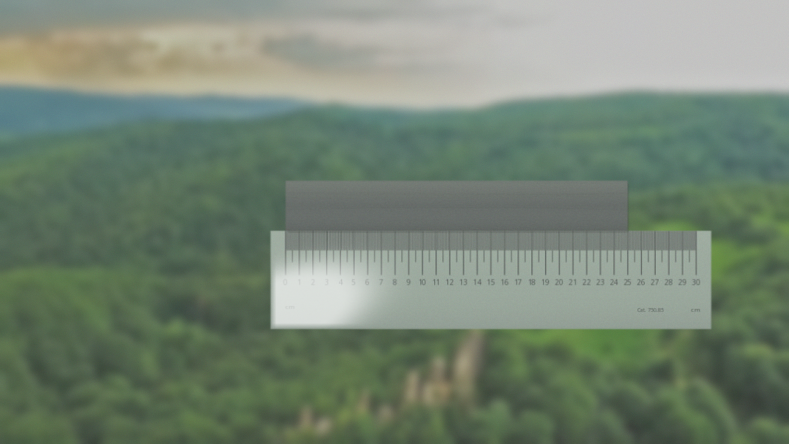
25 cm
